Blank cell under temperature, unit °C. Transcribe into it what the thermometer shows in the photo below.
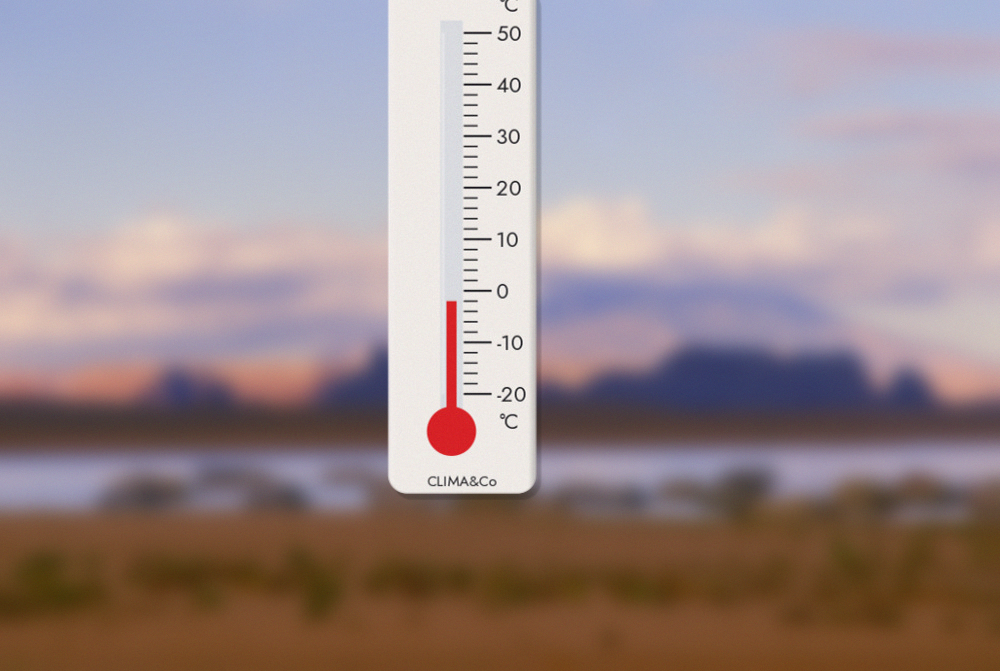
-2 °C
